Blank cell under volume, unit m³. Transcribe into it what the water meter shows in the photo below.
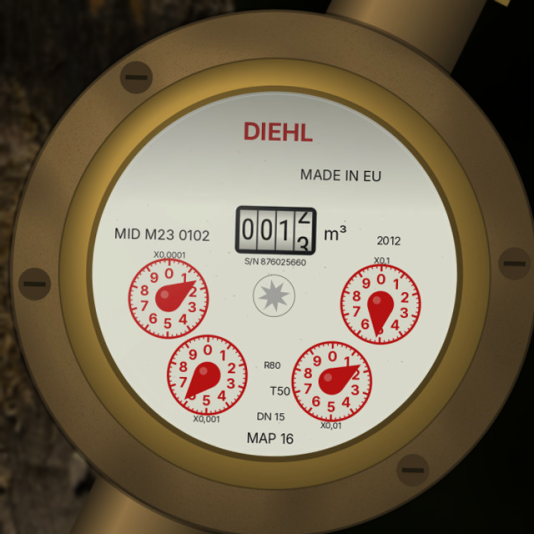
12.5161 m³
